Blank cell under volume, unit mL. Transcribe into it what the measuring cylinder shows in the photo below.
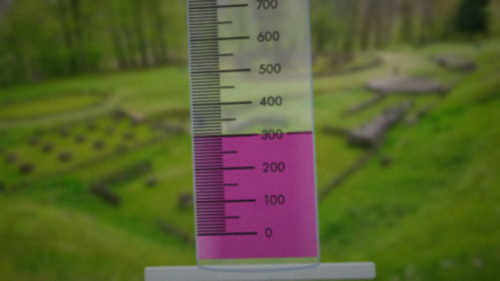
300 mL
